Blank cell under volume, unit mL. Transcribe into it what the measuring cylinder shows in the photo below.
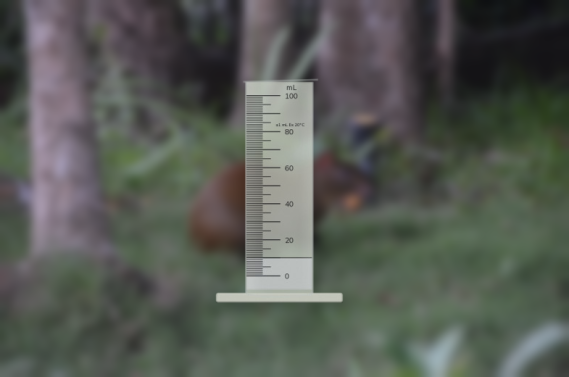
10 mL
